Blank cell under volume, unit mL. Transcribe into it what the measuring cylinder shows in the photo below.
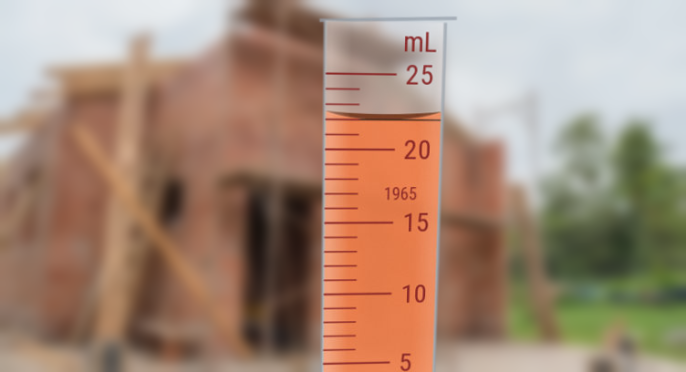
22 mL
